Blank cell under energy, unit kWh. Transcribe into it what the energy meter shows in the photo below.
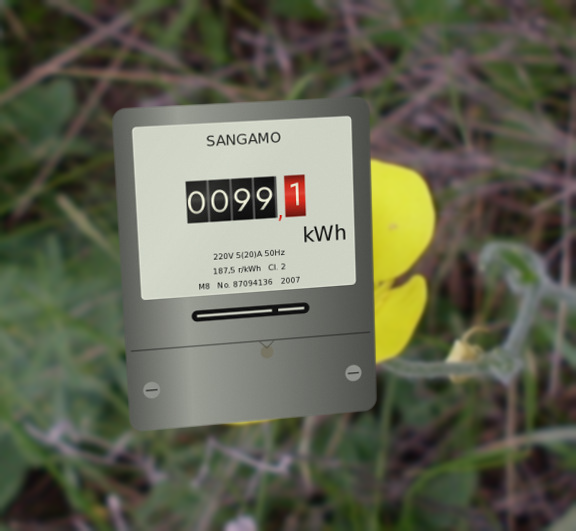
99.1 kWh
